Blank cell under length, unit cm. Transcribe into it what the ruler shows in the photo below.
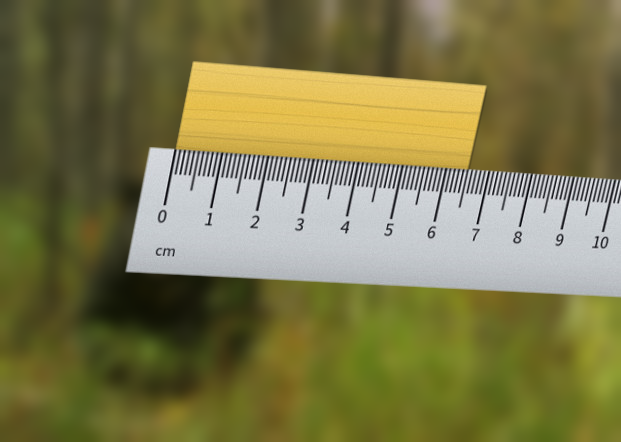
6.5 cm
